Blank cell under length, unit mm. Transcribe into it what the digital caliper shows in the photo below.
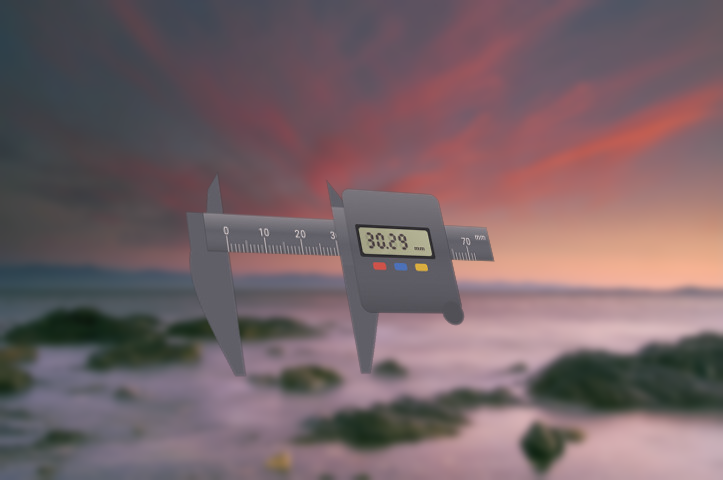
30.29 mm
